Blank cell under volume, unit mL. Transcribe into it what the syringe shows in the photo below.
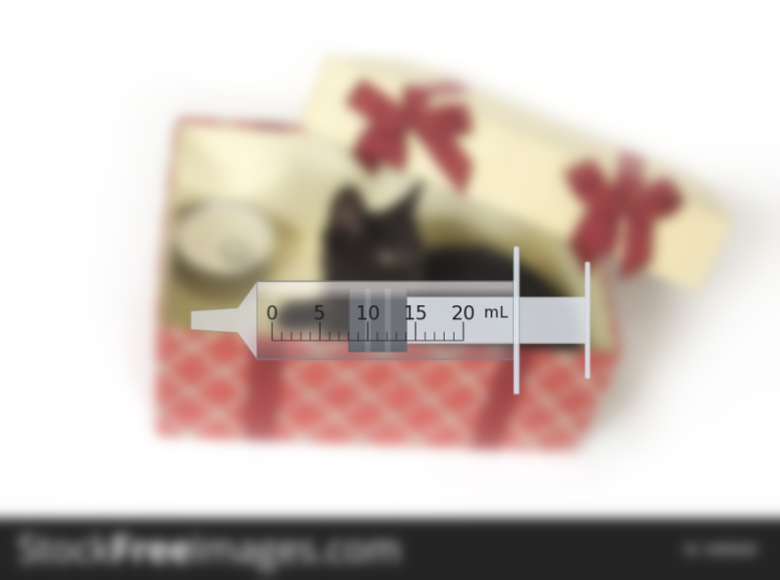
8 mL
